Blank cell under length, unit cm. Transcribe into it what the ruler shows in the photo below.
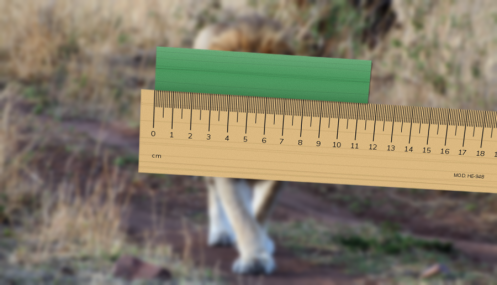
11.5 cm
